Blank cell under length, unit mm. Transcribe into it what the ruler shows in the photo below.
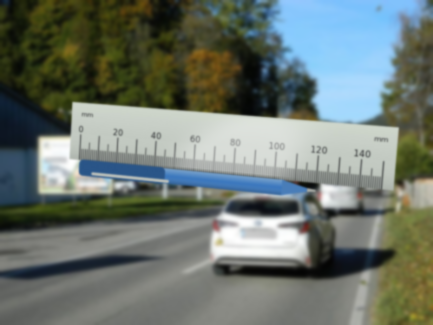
120 mm
